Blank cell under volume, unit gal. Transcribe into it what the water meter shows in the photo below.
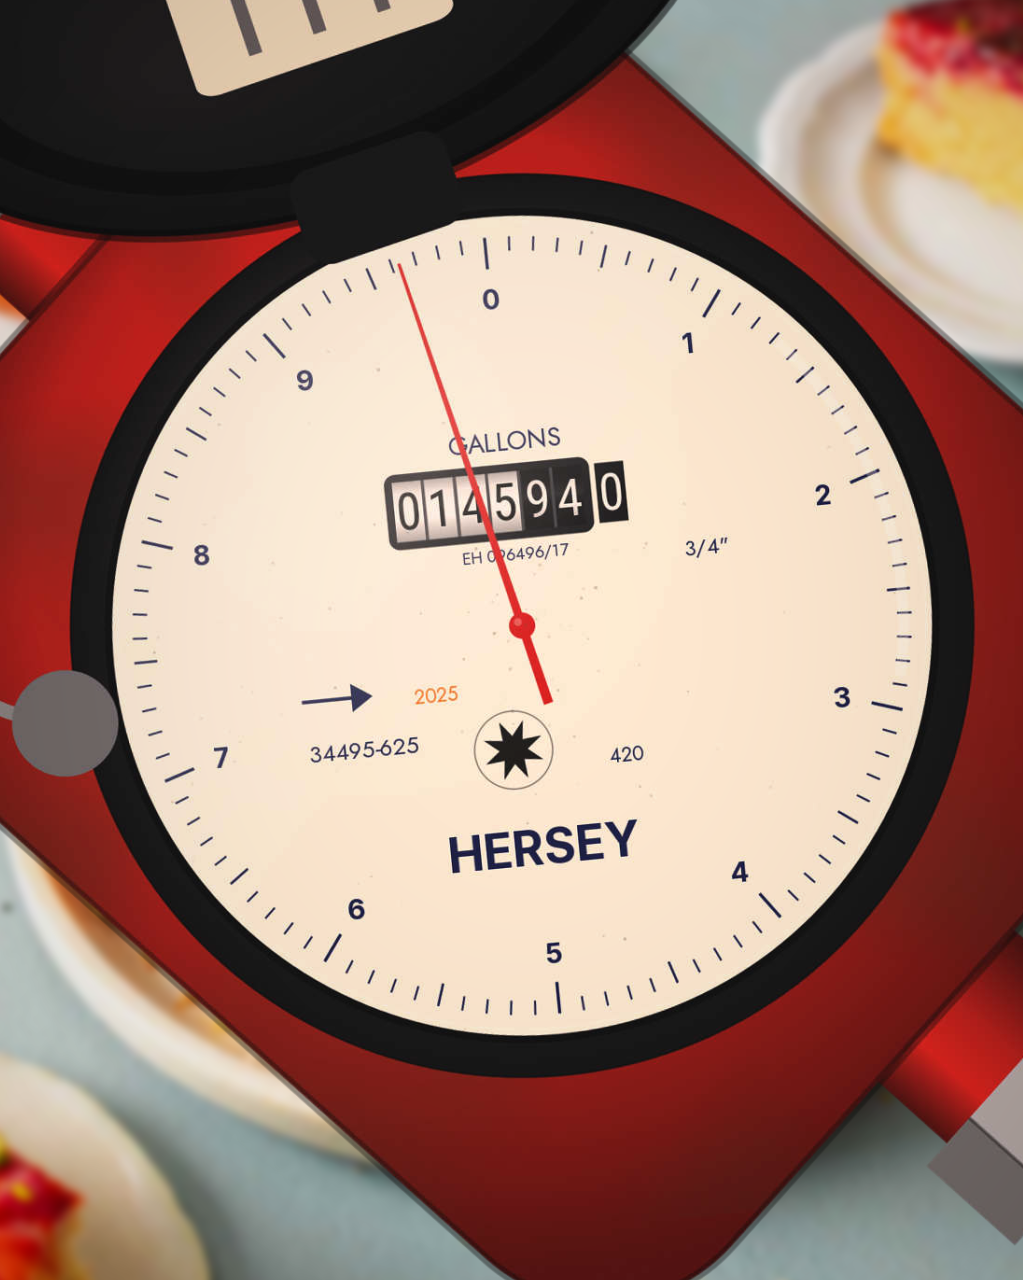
145939.6 gal
